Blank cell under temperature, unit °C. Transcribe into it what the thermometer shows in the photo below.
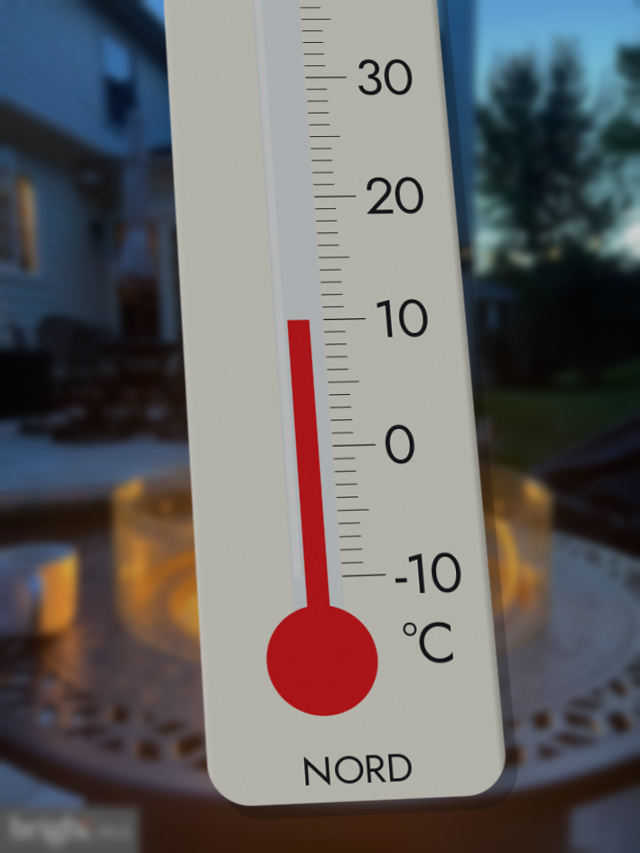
10 °C
